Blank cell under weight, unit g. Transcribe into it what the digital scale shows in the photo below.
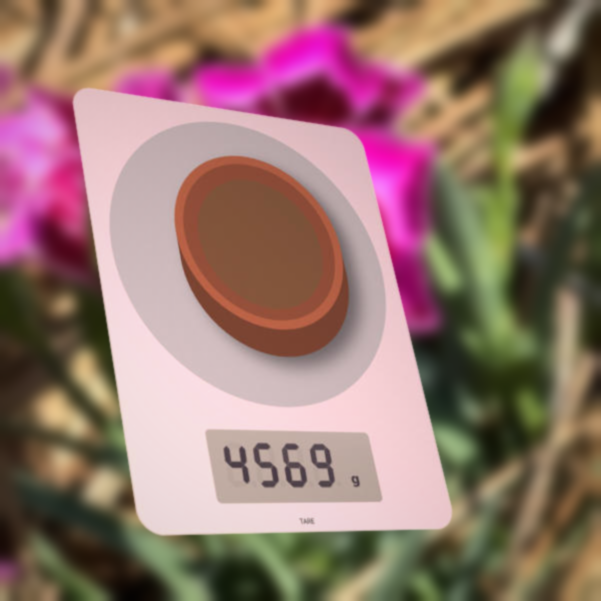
4569 g
